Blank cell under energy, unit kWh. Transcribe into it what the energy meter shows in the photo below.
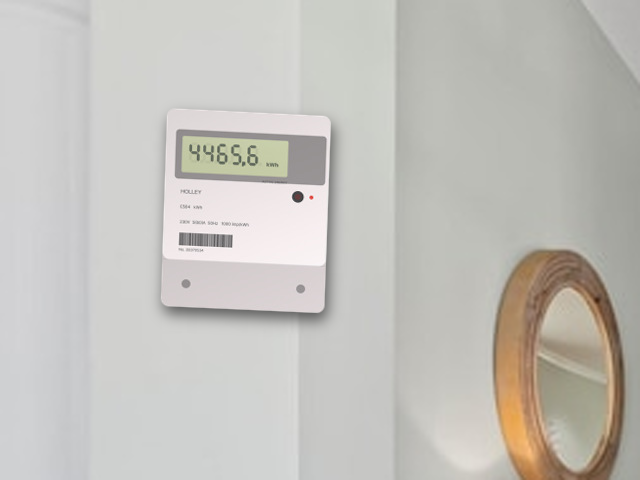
4465.6 kWh
